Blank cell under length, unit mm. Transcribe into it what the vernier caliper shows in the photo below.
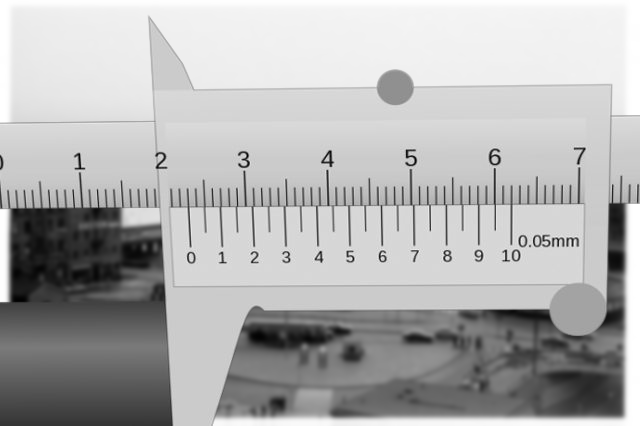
23.0 mm
